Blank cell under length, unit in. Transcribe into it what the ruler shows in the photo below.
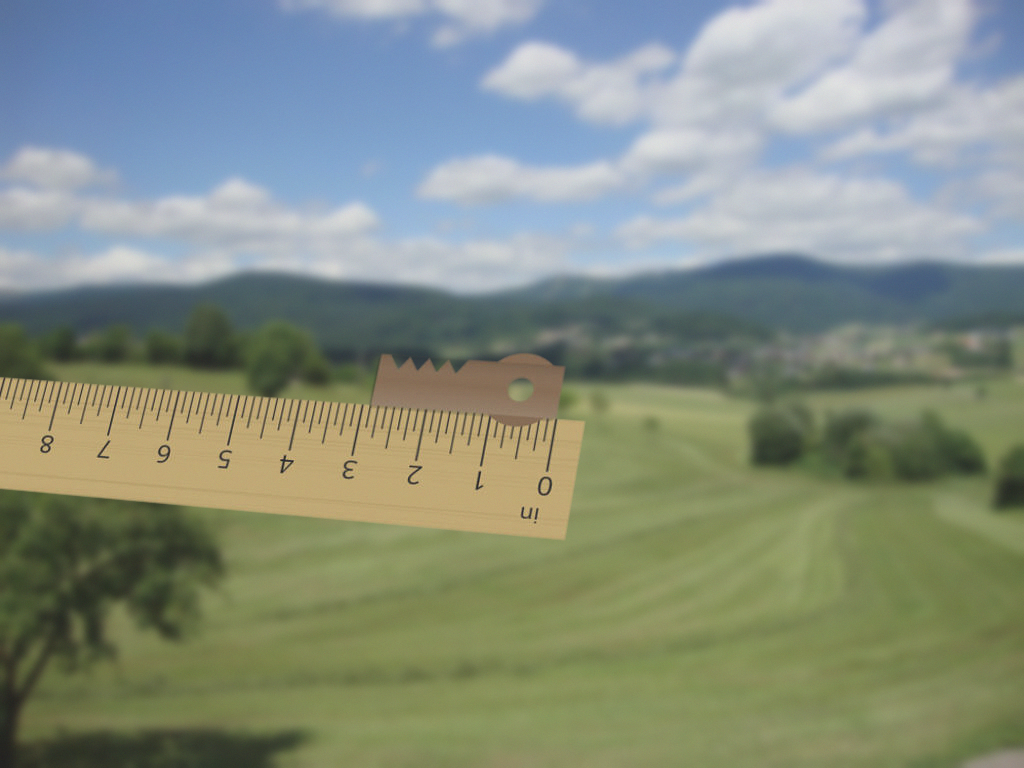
2.875 in
